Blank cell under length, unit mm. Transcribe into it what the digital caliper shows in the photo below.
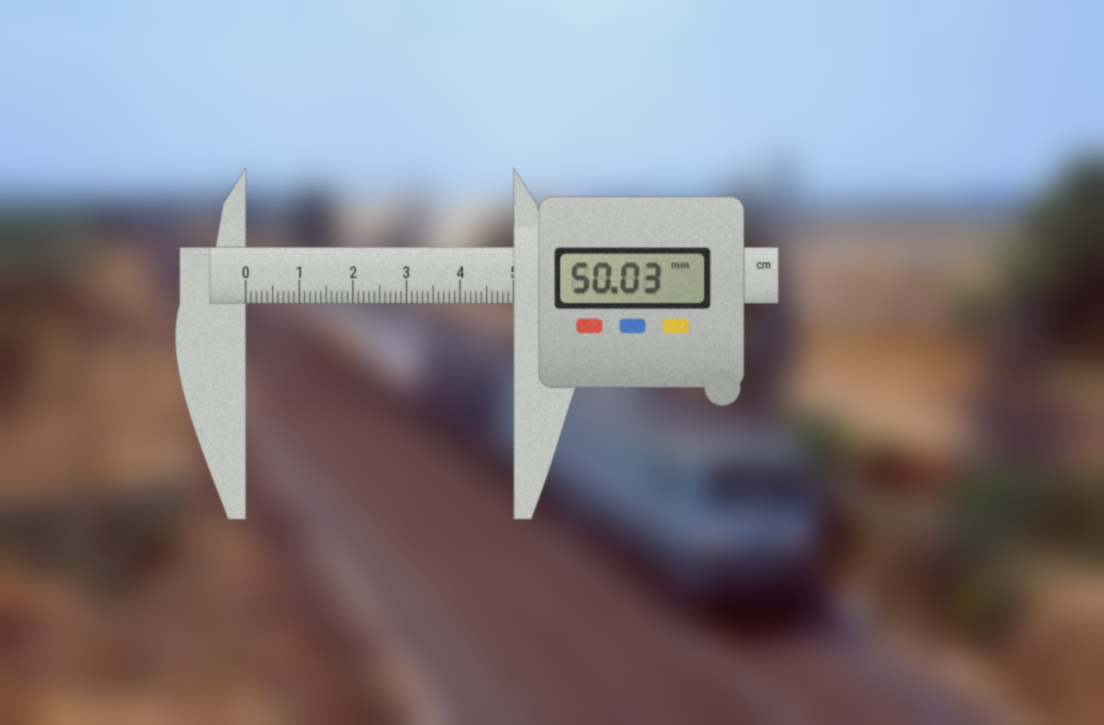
50.03 mm
